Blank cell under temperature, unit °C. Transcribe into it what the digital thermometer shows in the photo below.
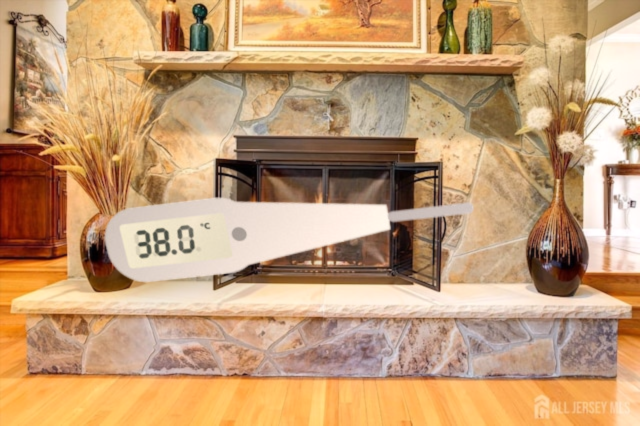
38.0 °C
